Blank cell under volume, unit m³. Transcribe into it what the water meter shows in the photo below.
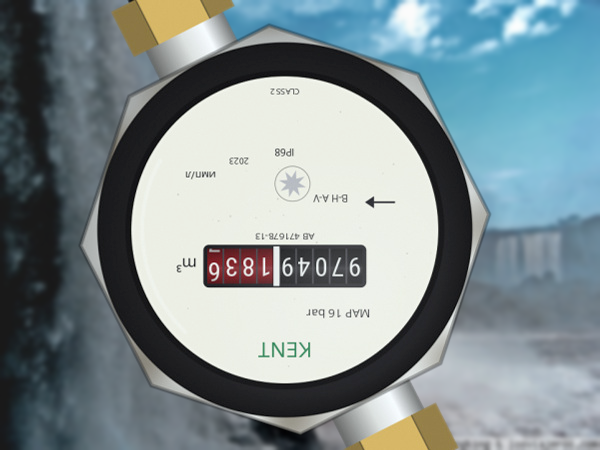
97049.1836 m³
